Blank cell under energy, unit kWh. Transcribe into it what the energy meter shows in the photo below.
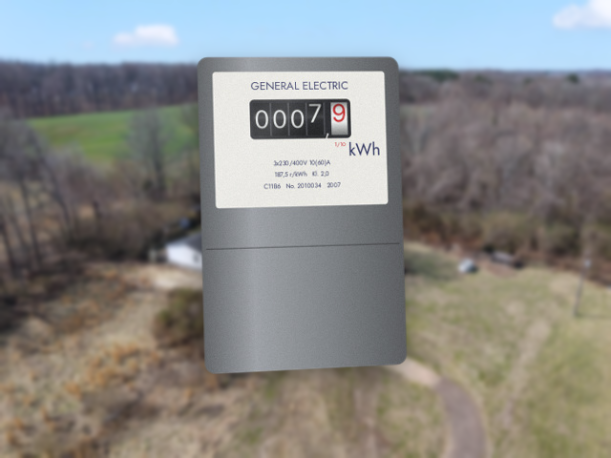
7.9 kWh
